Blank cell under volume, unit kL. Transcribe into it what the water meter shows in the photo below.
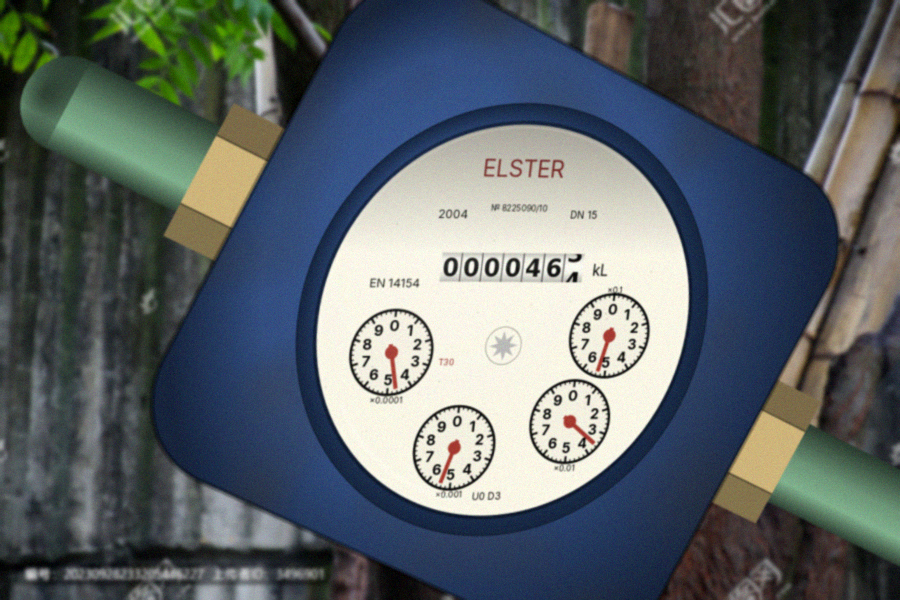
463.5354 kL
